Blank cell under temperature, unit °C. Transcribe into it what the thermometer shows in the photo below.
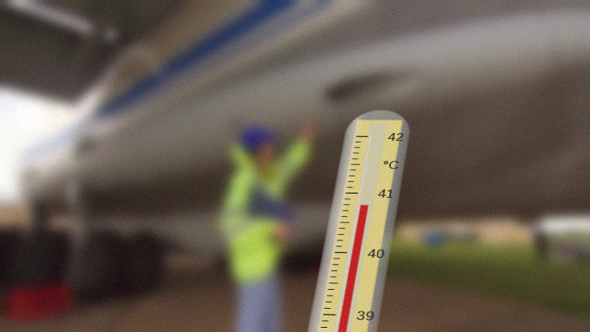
40.8 °C
